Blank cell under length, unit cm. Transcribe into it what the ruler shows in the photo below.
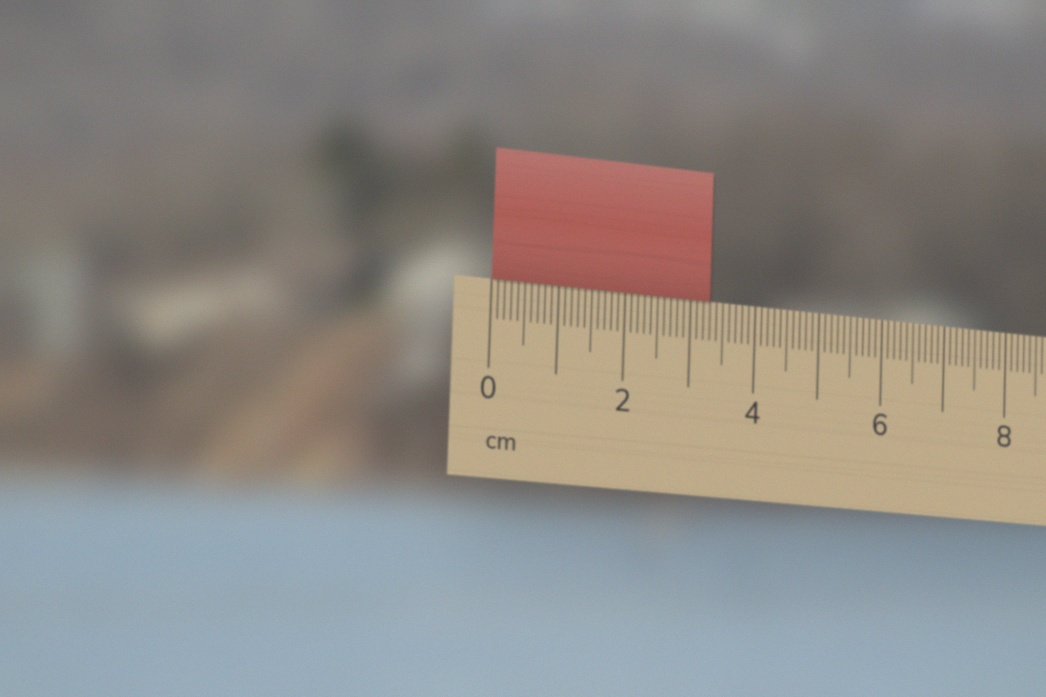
3.3 cm
